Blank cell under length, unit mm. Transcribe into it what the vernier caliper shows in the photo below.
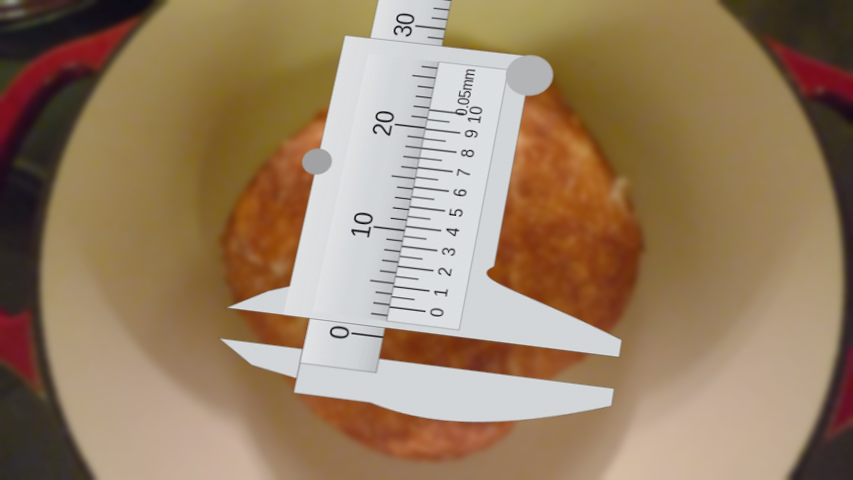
2.8 mm
